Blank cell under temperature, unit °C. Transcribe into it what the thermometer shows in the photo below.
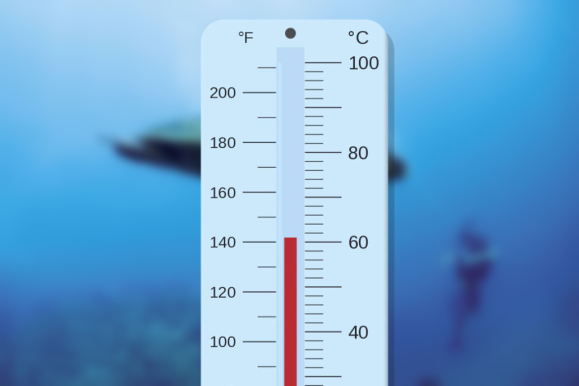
61 °C
